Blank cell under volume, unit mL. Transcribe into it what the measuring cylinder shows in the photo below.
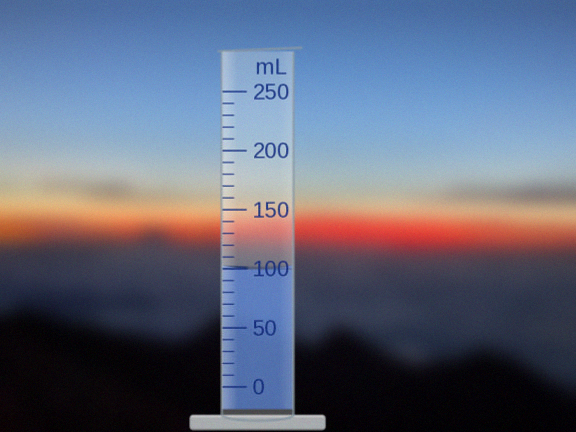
100 mL
